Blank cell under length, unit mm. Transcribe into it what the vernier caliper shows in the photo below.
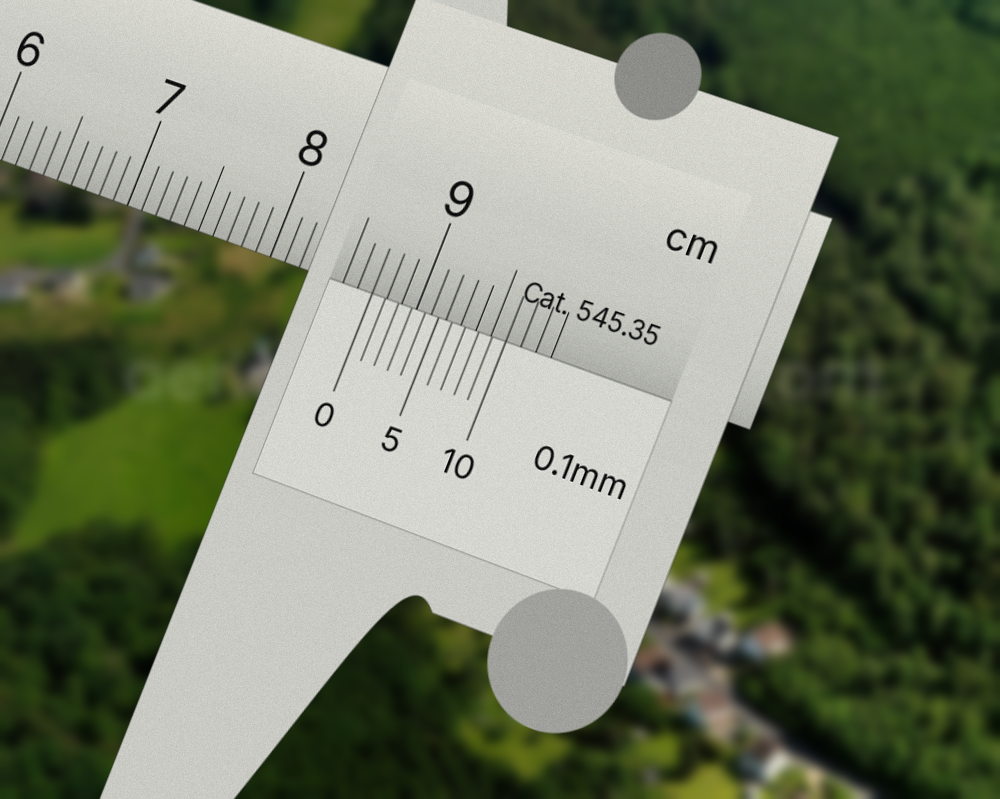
87.0 mm
